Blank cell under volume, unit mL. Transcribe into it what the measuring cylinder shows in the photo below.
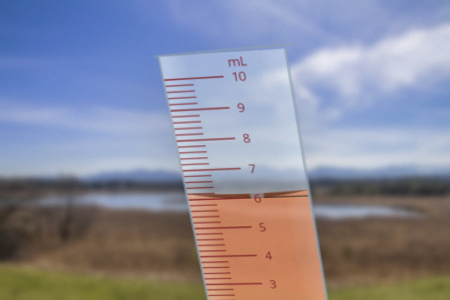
6 mL
